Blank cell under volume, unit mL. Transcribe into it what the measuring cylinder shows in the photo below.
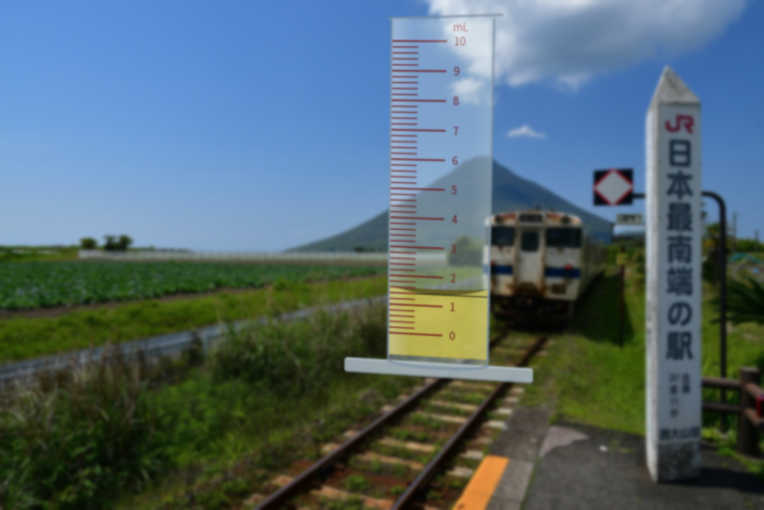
1.4 mL
